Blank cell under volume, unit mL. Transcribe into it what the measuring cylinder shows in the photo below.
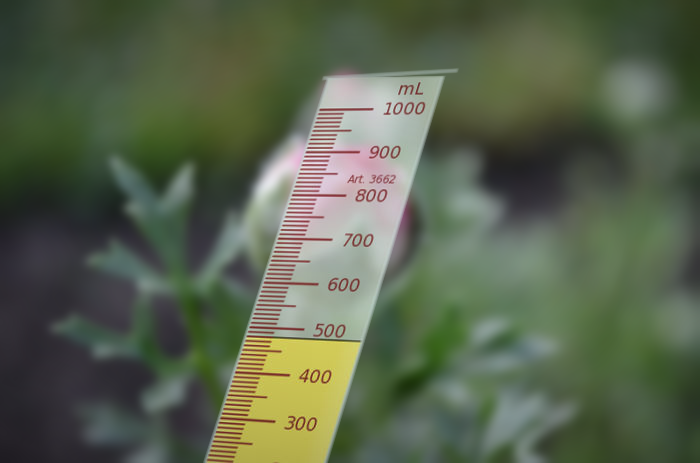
480 mL
